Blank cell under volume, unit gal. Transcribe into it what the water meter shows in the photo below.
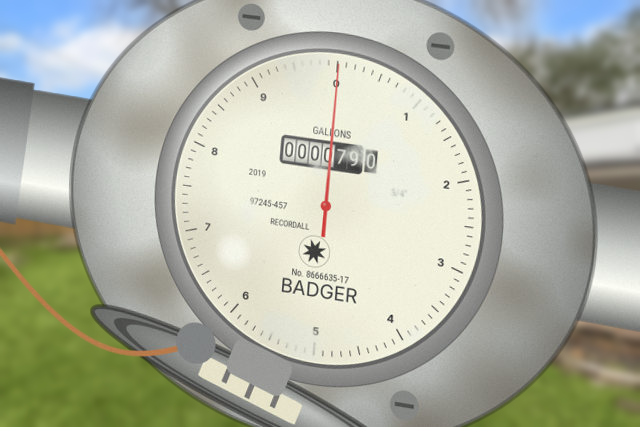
790.0 gal
